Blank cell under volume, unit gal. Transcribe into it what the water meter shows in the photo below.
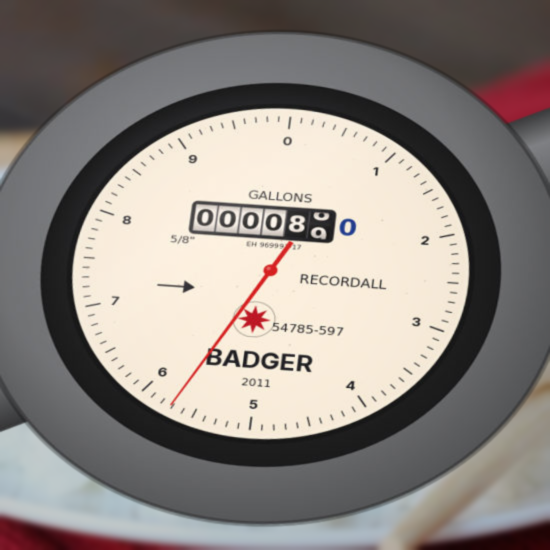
885.7 gal
